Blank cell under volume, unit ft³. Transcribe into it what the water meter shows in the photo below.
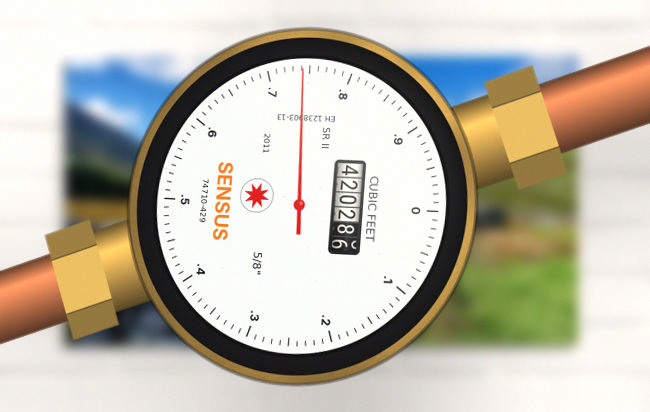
420285.74 ft³
